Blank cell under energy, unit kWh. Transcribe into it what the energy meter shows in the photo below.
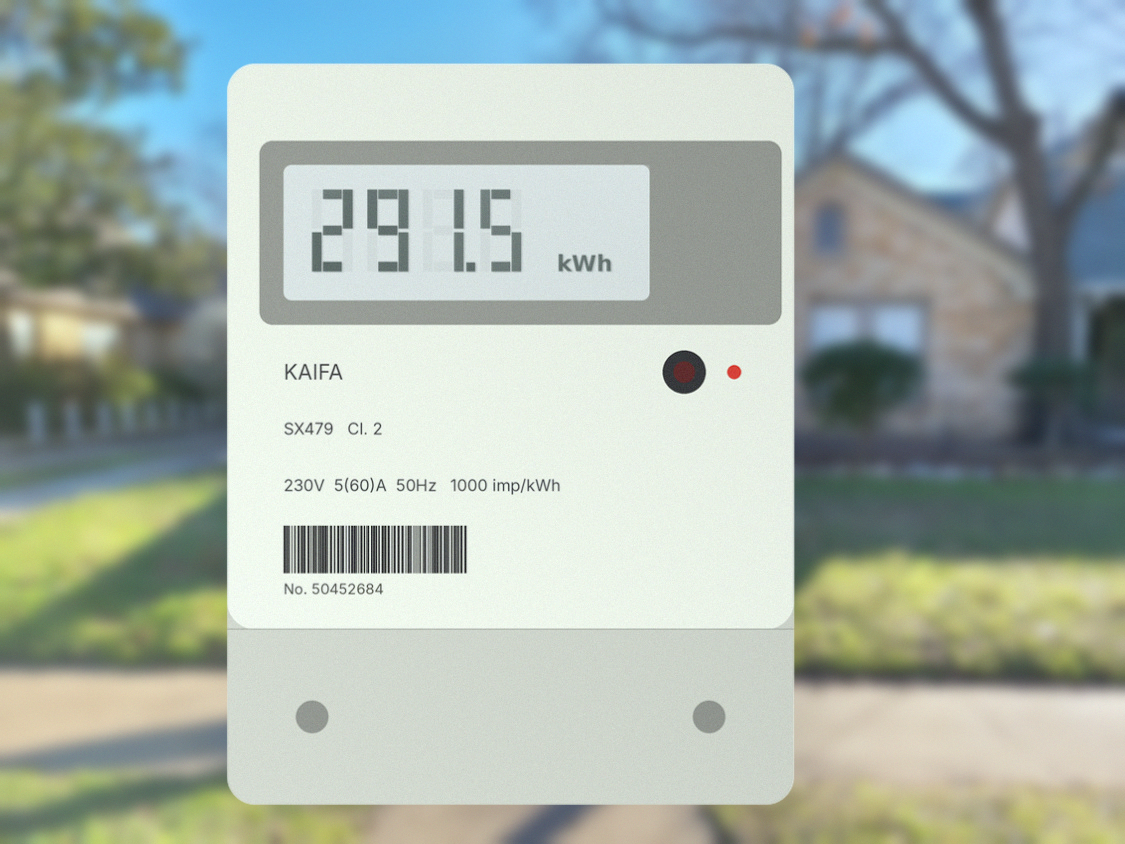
291.5 kWh
